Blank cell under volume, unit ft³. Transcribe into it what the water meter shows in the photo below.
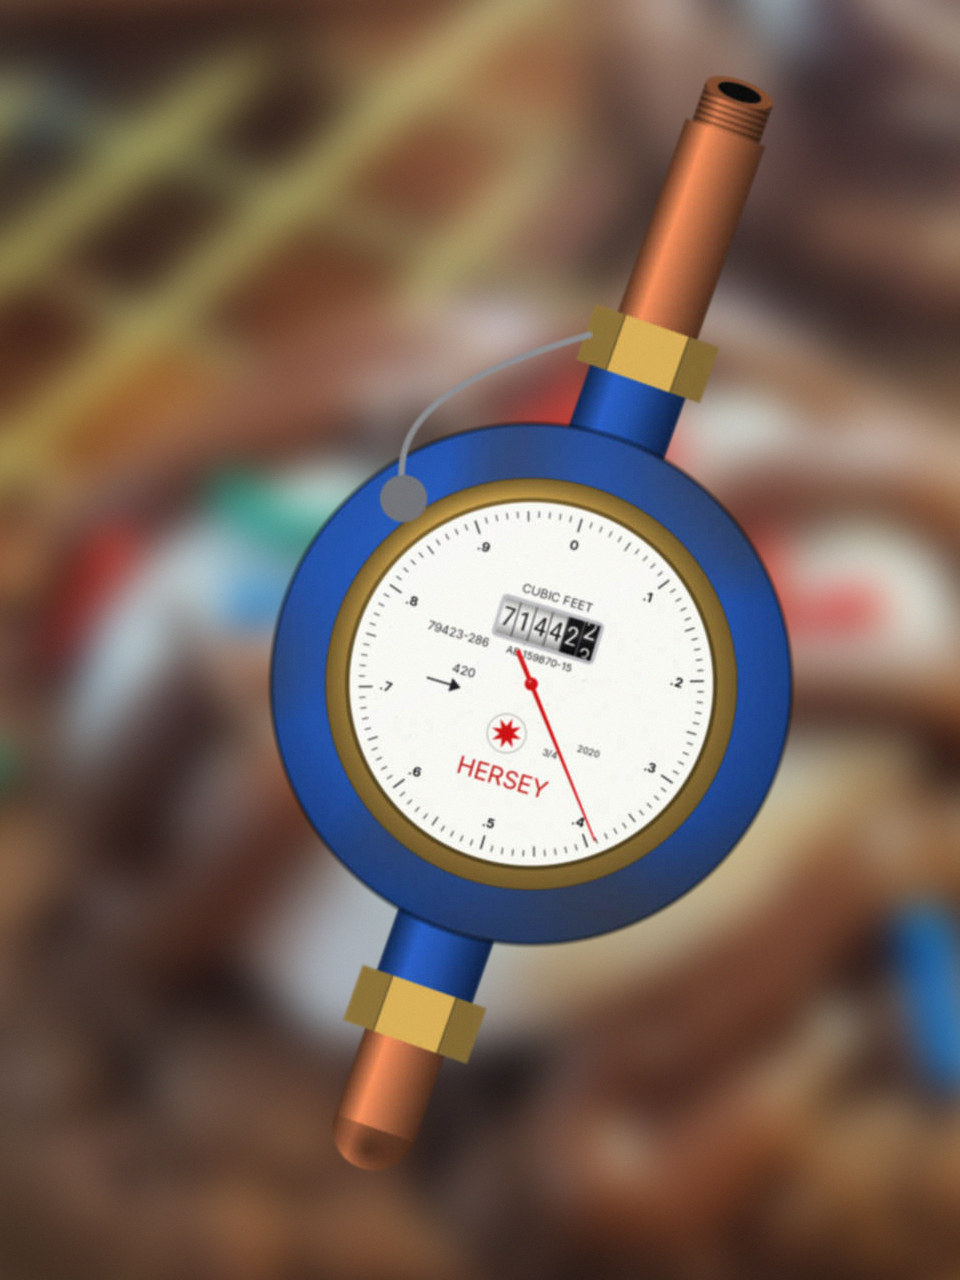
714422.39 ft³
